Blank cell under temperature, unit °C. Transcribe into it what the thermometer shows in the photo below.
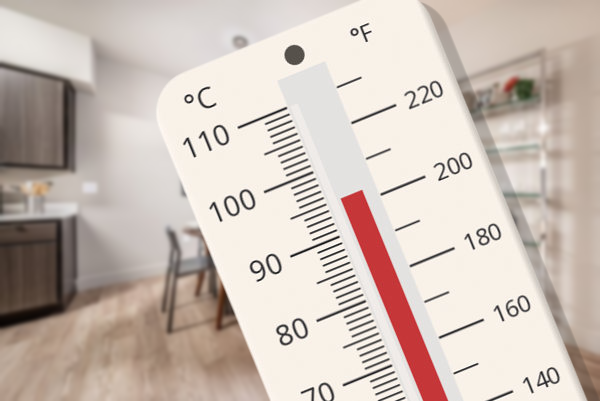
95 °C
